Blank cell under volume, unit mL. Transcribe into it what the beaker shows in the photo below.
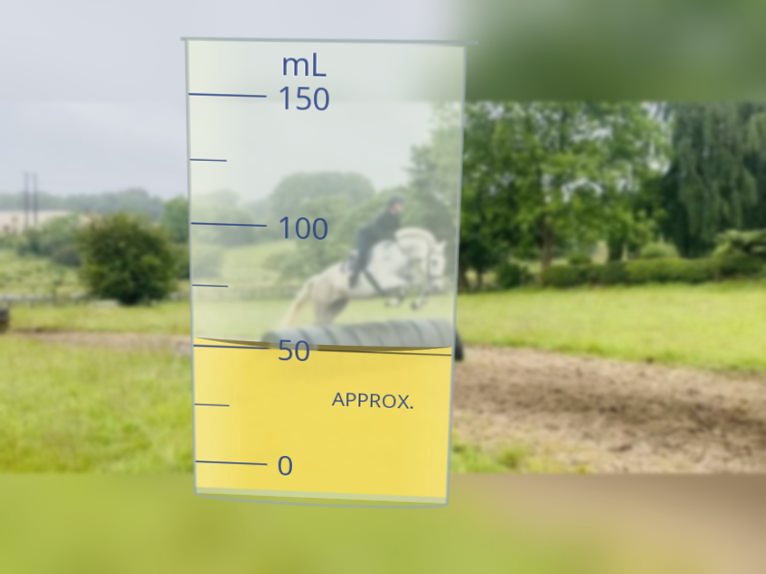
50 mL
